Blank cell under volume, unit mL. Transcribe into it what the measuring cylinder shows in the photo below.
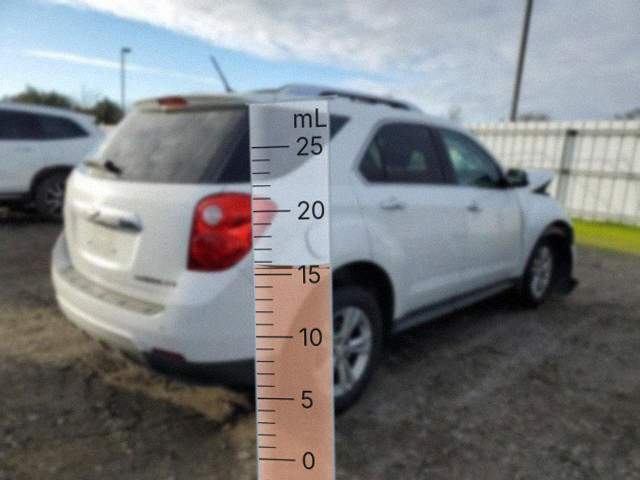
15.5 mL
